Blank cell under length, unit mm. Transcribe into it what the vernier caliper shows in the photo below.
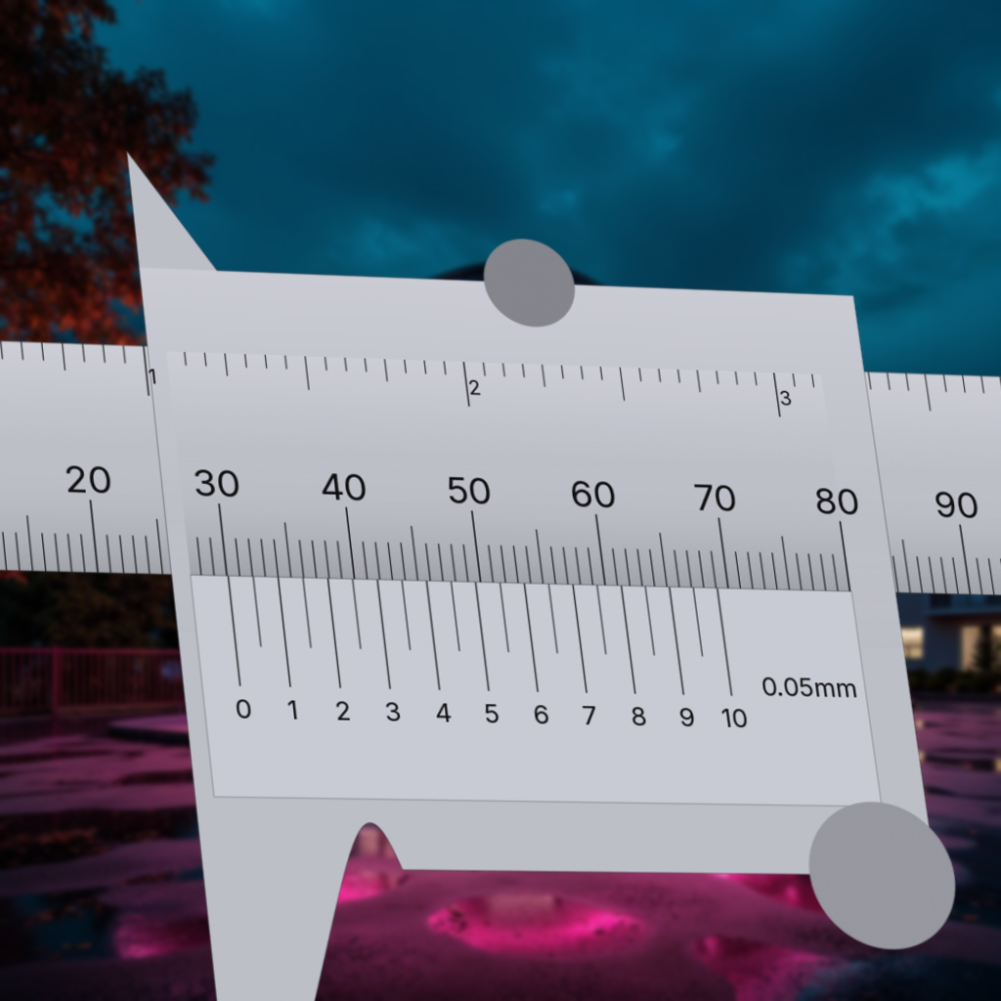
30.1 mm
